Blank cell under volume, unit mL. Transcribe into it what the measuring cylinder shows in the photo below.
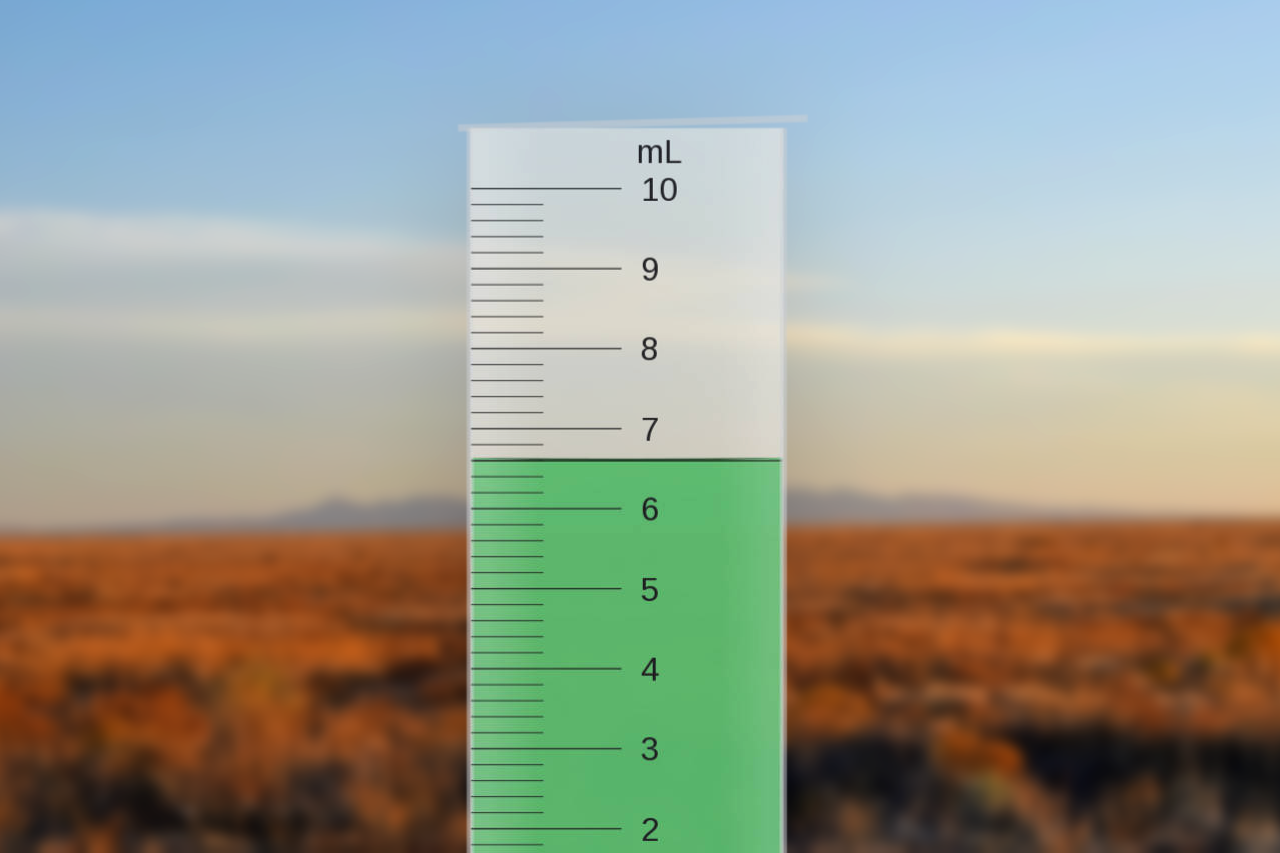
6.6 mL
